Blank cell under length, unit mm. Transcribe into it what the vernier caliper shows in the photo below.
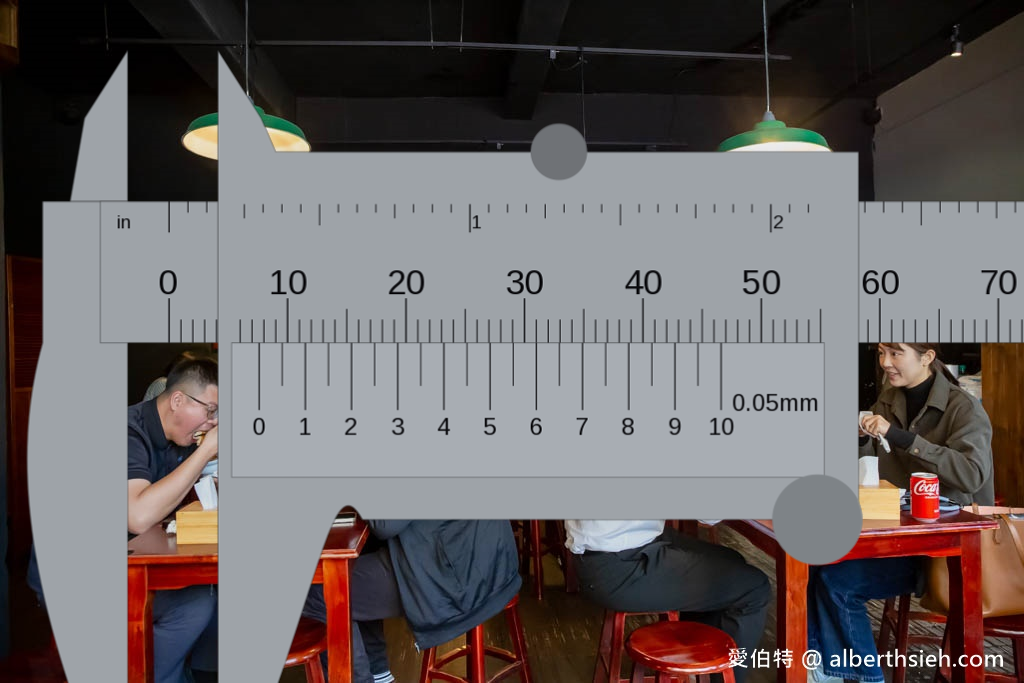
7.6 mm
